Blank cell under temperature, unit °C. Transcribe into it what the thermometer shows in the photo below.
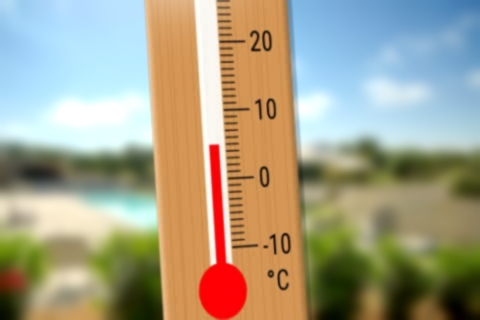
5 °C
